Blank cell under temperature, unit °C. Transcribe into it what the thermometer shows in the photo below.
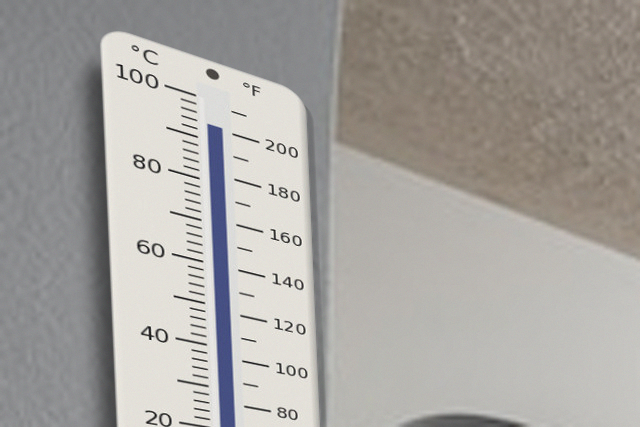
94 °C
